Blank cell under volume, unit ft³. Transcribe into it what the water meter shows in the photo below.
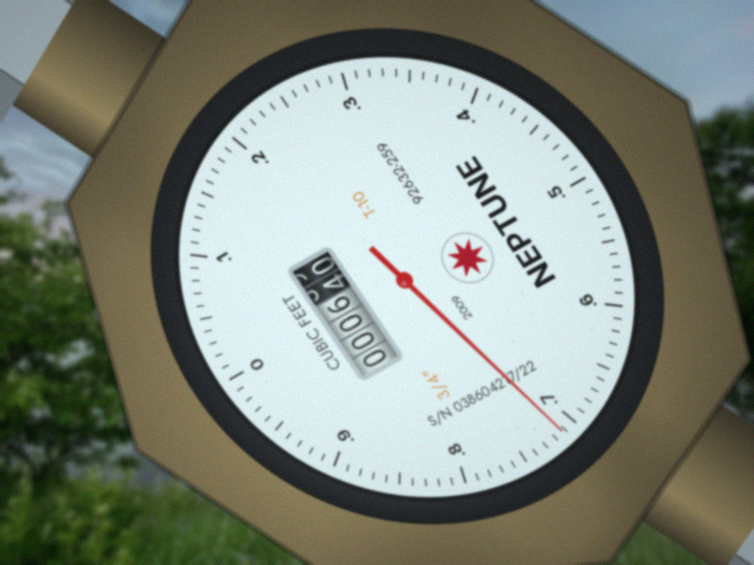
639.71 ft³
